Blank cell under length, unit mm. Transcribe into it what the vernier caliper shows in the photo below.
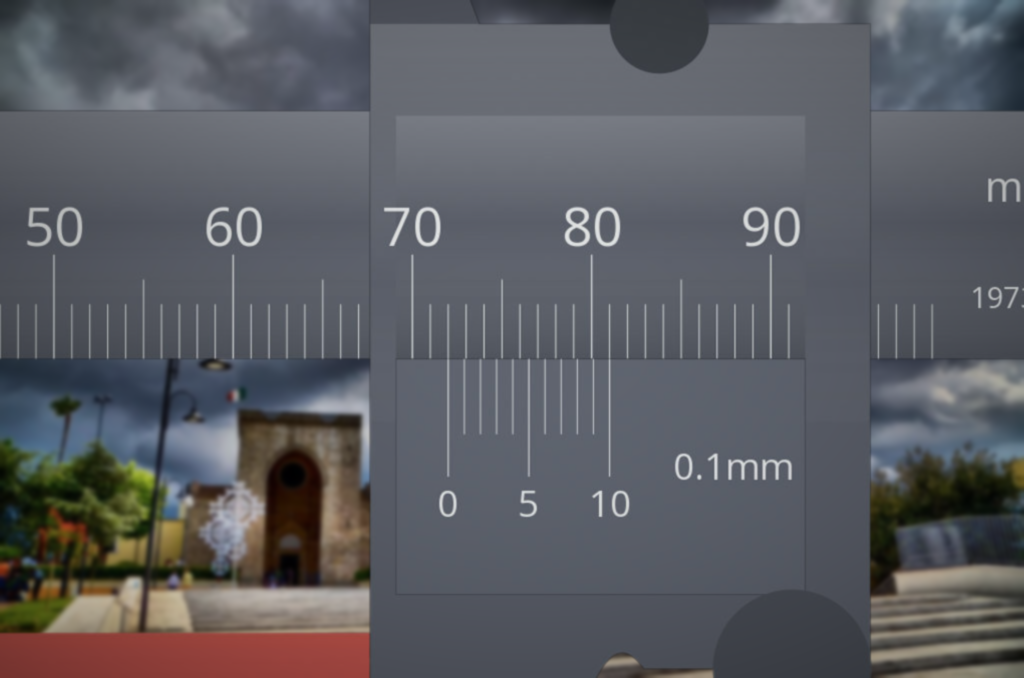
72.0 mm
